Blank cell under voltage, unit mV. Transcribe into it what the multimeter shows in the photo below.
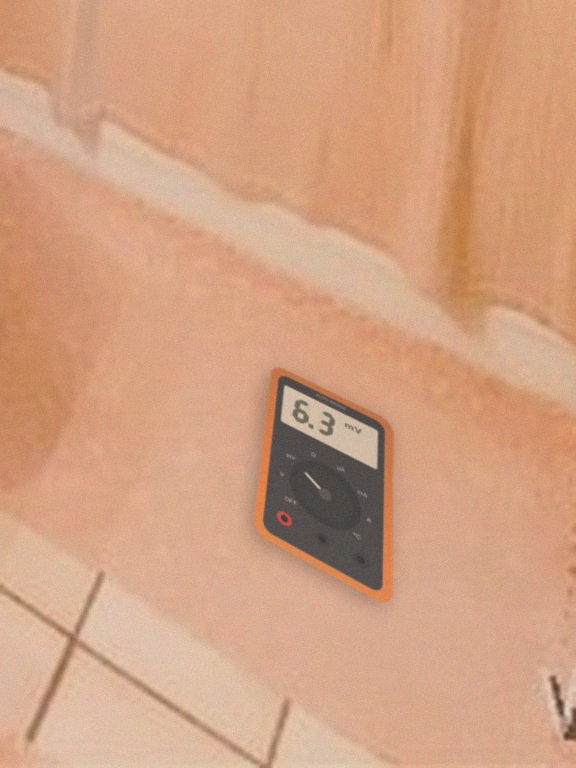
6.3 mV
